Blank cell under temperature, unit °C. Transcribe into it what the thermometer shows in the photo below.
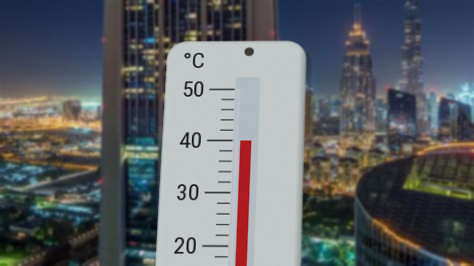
40 °C
